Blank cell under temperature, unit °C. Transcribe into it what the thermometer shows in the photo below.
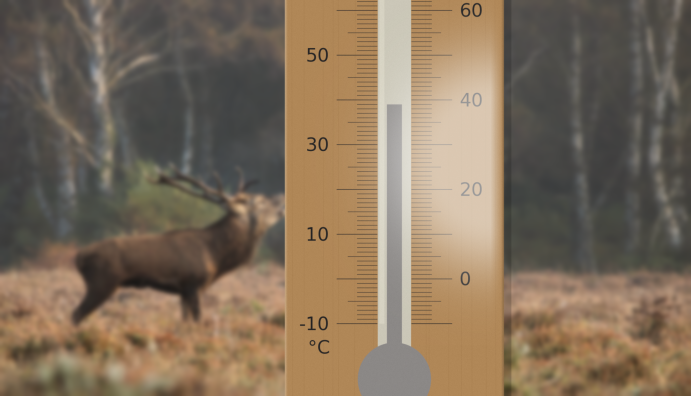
39 °C
